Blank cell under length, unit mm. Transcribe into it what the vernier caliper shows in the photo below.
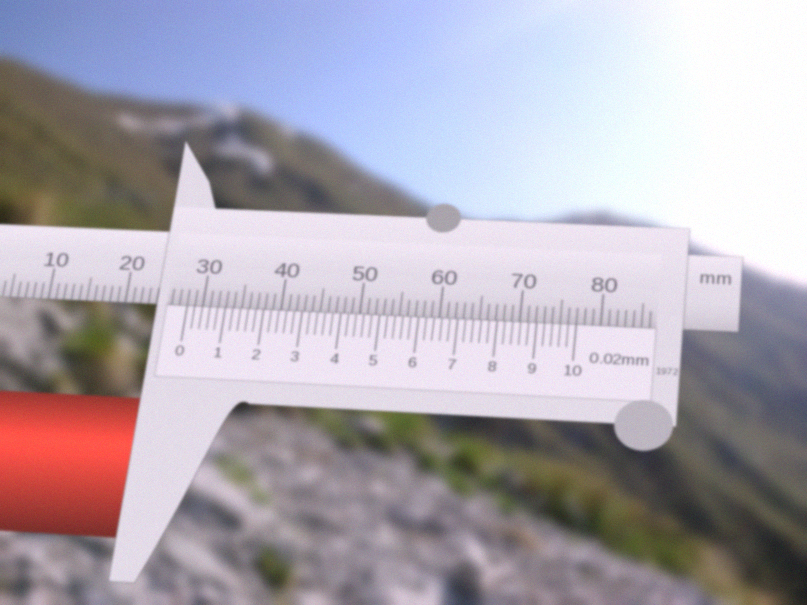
28.0 mm
